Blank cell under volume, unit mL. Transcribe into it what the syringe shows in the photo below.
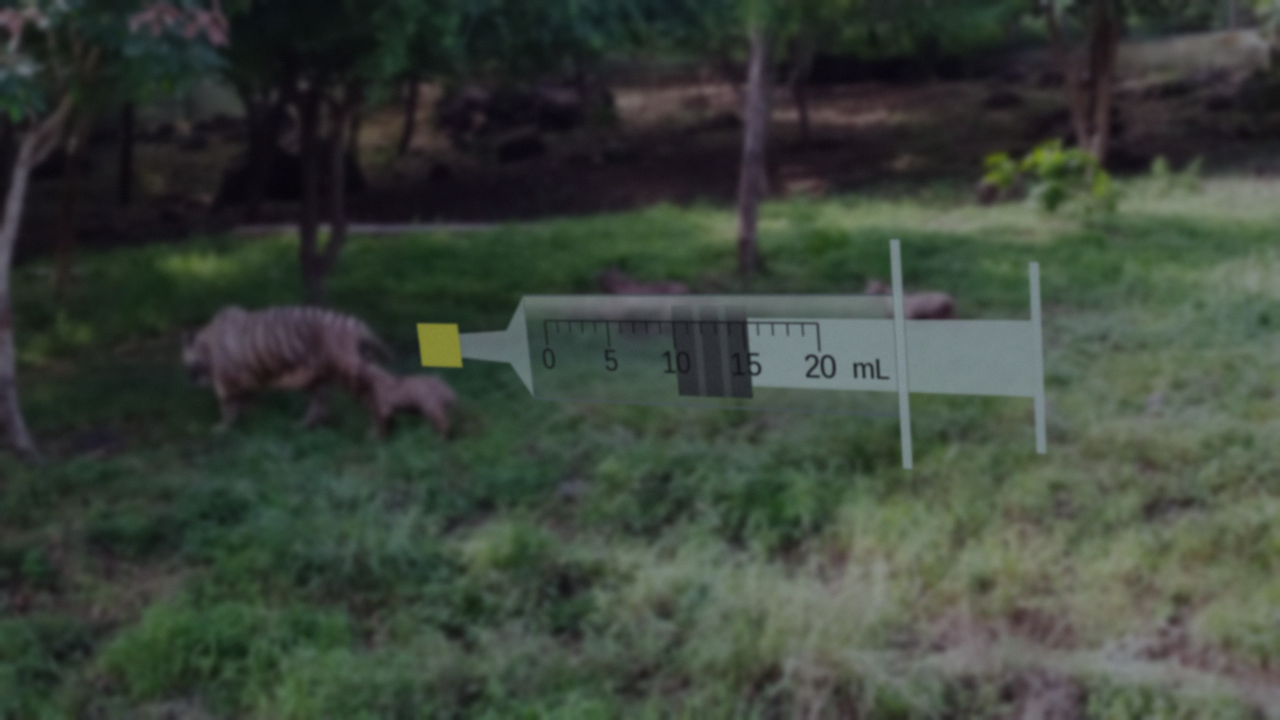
10 mL
